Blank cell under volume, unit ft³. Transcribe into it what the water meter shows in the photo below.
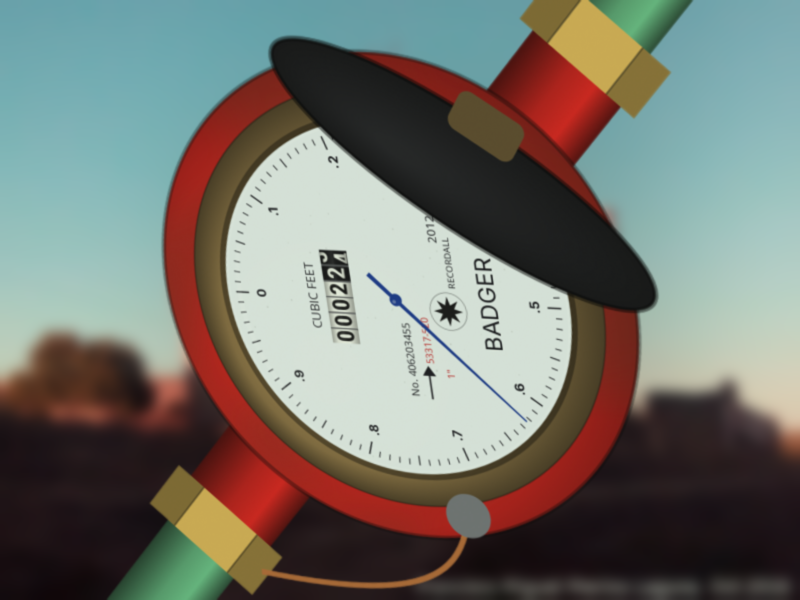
223.62 ft³
